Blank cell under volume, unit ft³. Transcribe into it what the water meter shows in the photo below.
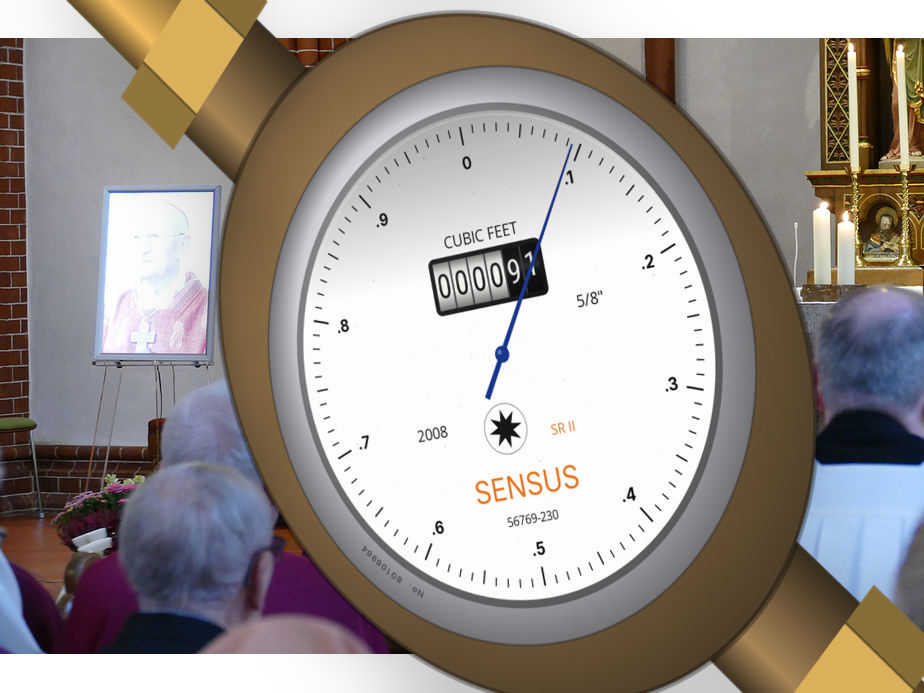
91.09 ft³
